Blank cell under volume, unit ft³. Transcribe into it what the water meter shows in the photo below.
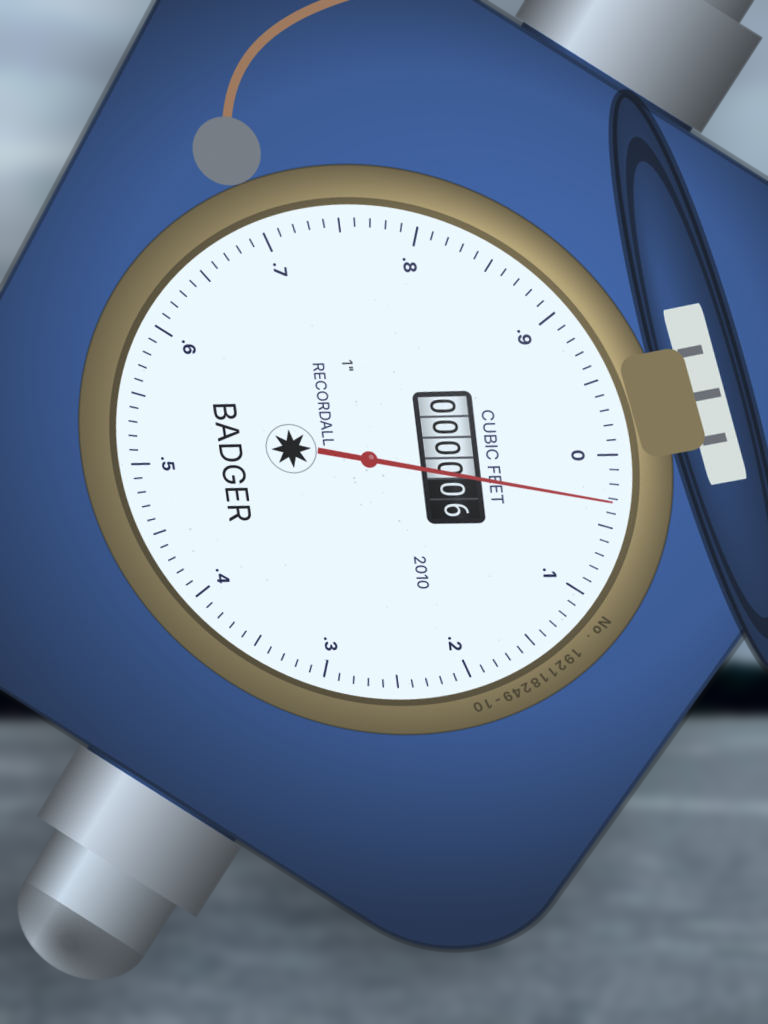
6.03 ft³
